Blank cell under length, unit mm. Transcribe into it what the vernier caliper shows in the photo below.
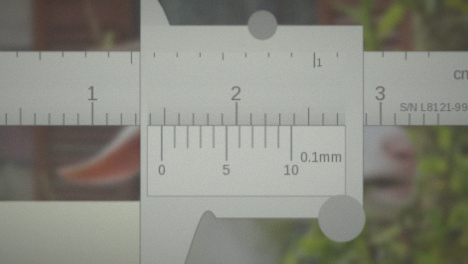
14.8 mm
